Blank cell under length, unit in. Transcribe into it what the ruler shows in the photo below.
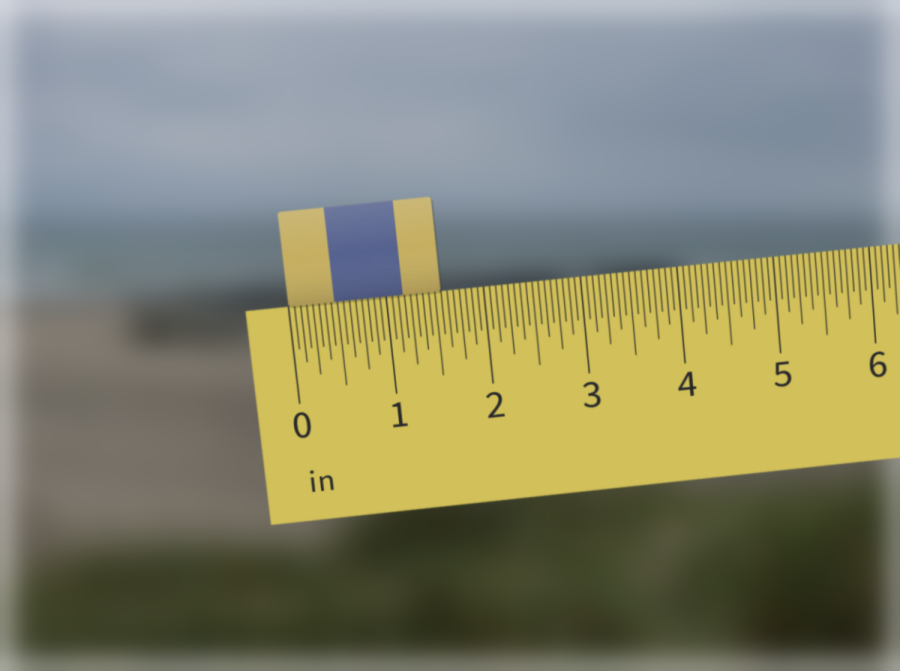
1.5625 in
